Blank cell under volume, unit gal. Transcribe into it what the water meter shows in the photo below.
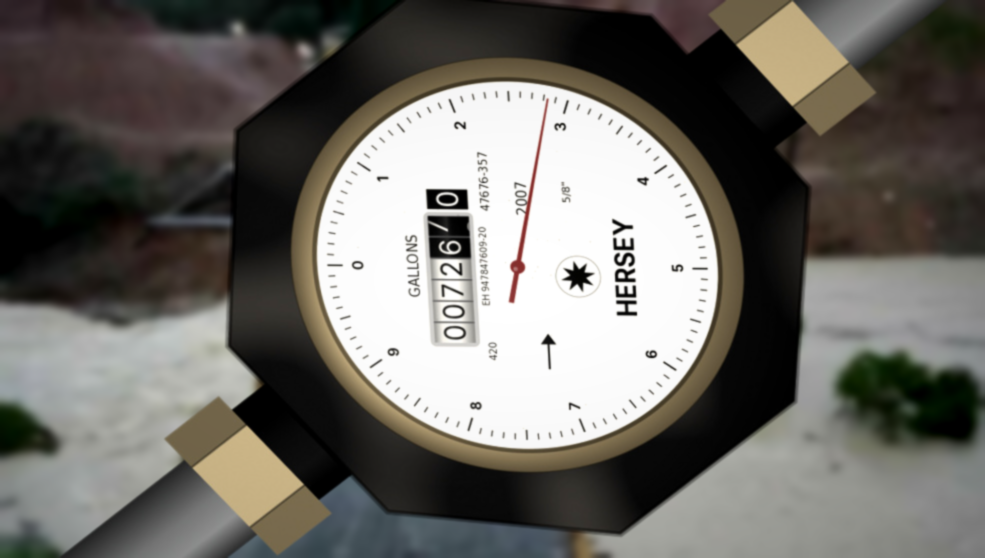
72672.8 gal
